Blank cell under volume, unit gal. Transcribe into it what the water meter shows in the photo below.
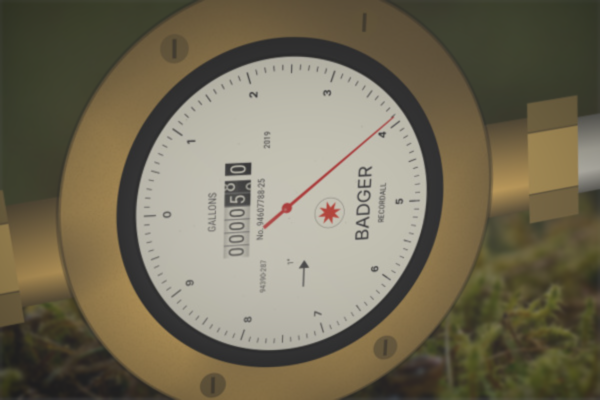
583.9 gal
